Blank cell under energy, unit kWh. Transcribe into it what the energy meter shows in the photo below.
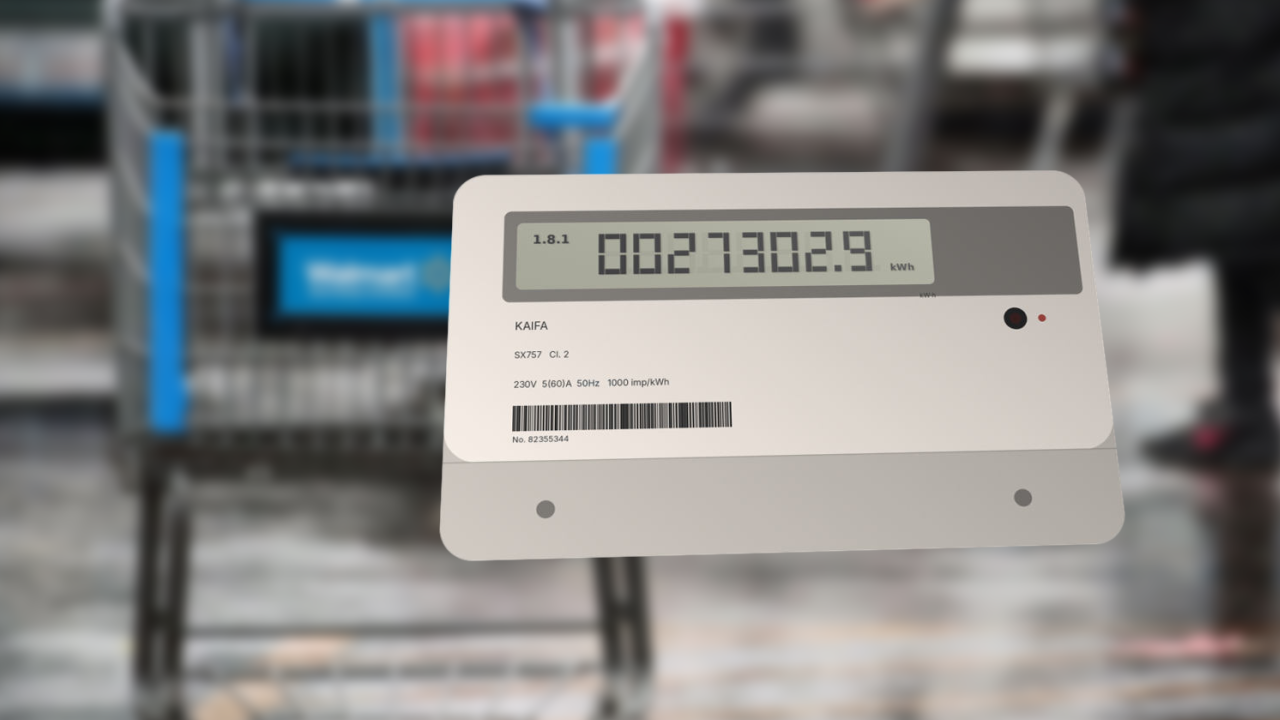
27302.9 kWh
